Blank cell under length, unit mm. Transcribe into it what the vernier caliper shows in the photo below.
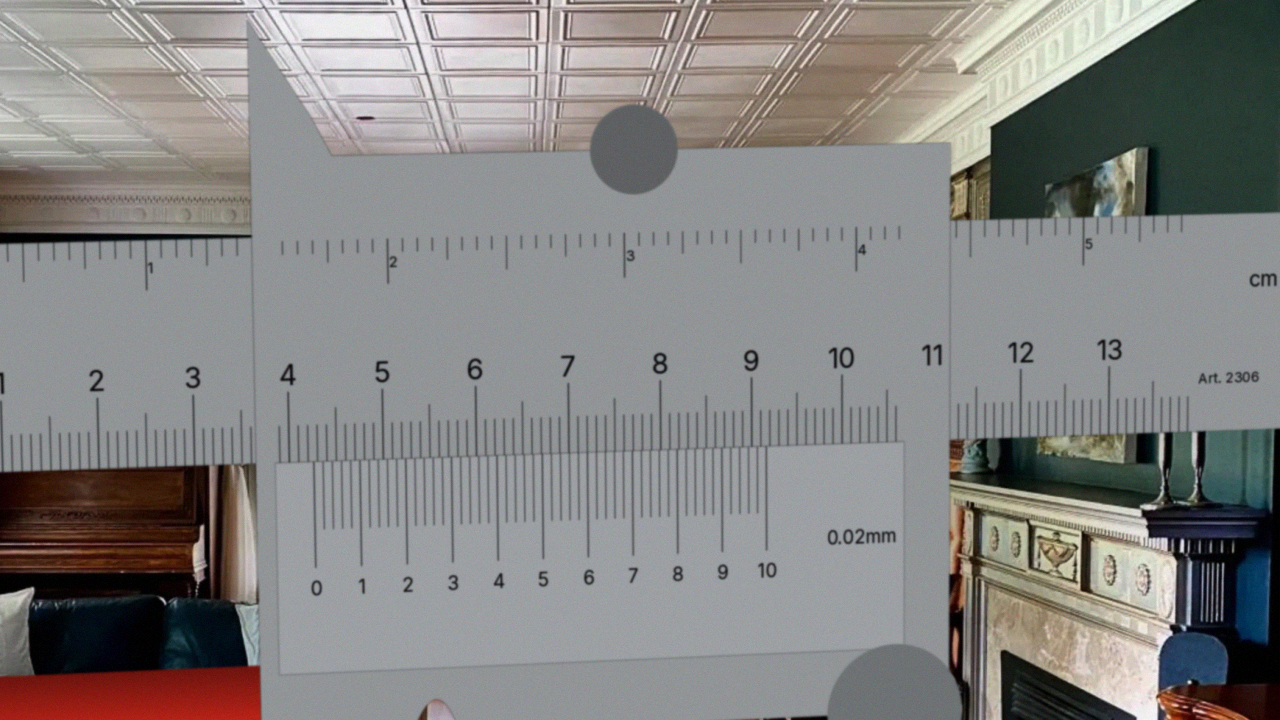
42.6 mm
